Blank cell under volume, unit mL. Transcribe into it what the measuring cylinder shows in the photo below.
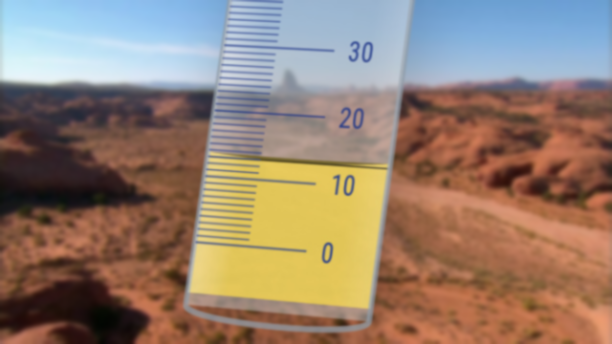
13 mL
